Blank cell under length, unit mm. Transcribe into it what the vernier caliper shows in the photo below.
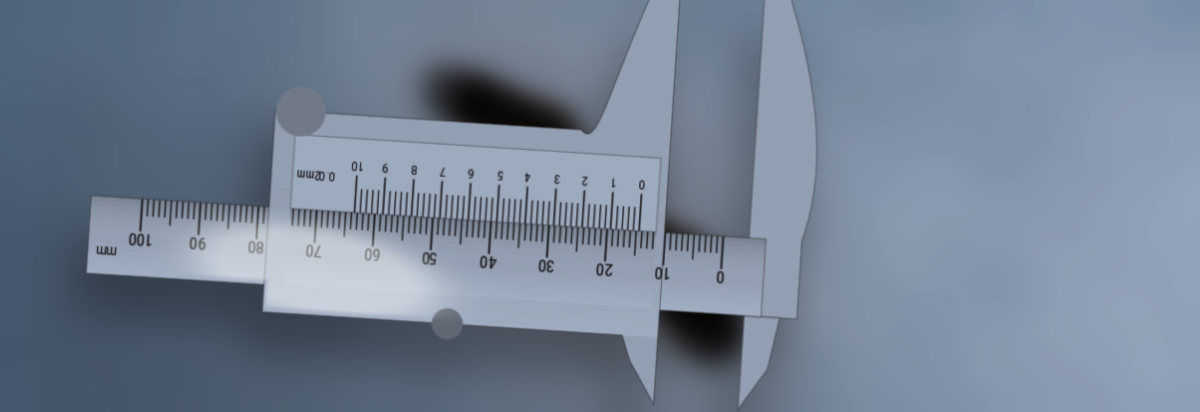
14.5 mm
